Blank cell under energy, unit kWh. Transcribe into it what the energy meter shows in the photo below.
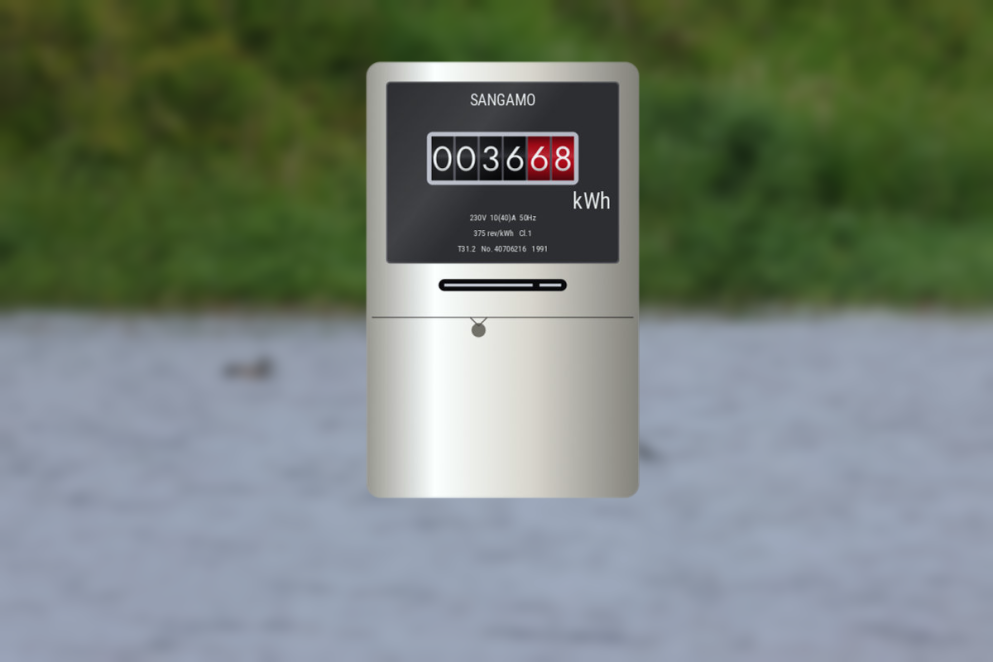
36.68 kWh
